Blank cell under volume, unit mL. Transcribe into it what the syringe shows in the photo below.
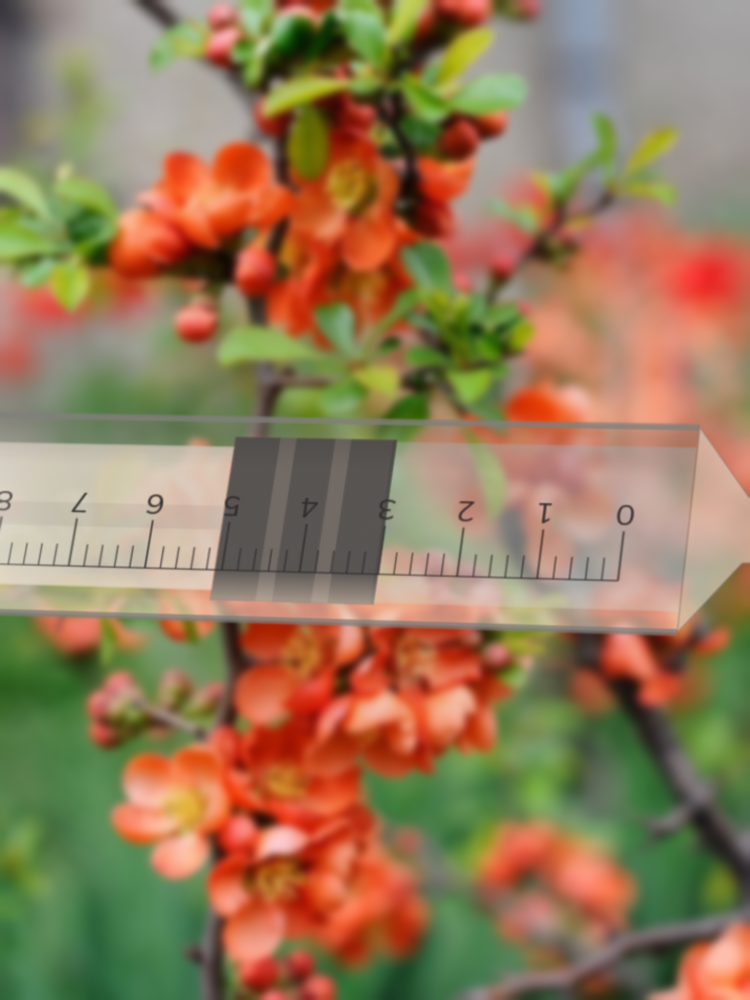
3 mL
